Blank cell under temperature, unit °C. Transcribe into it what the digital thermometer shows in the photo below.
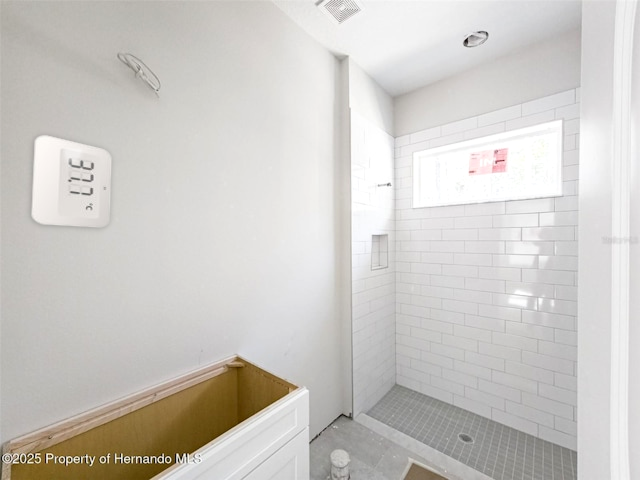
37.7 °C
